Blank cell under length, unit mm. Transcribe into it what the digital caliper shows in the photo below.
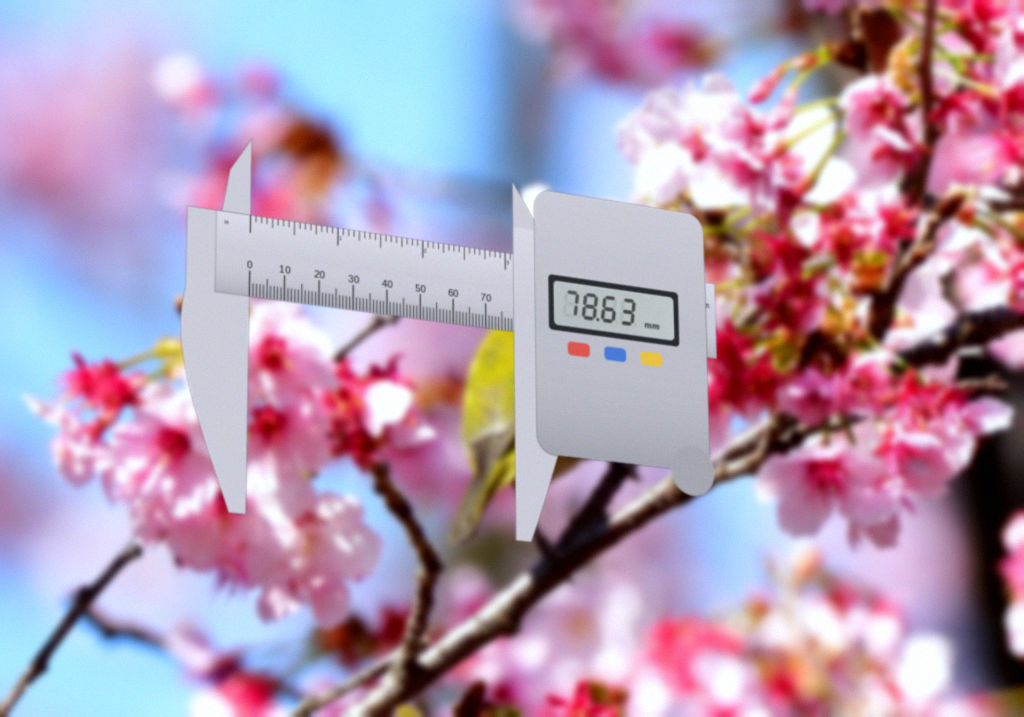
78.63 mm
